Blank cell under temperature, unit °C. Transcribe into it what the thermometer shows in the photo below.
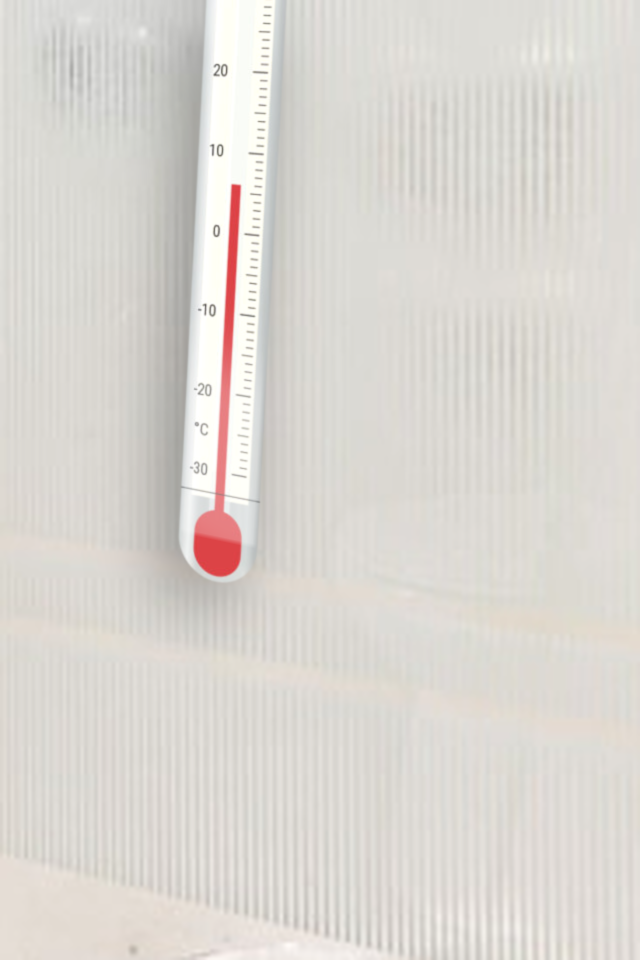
6 °C
